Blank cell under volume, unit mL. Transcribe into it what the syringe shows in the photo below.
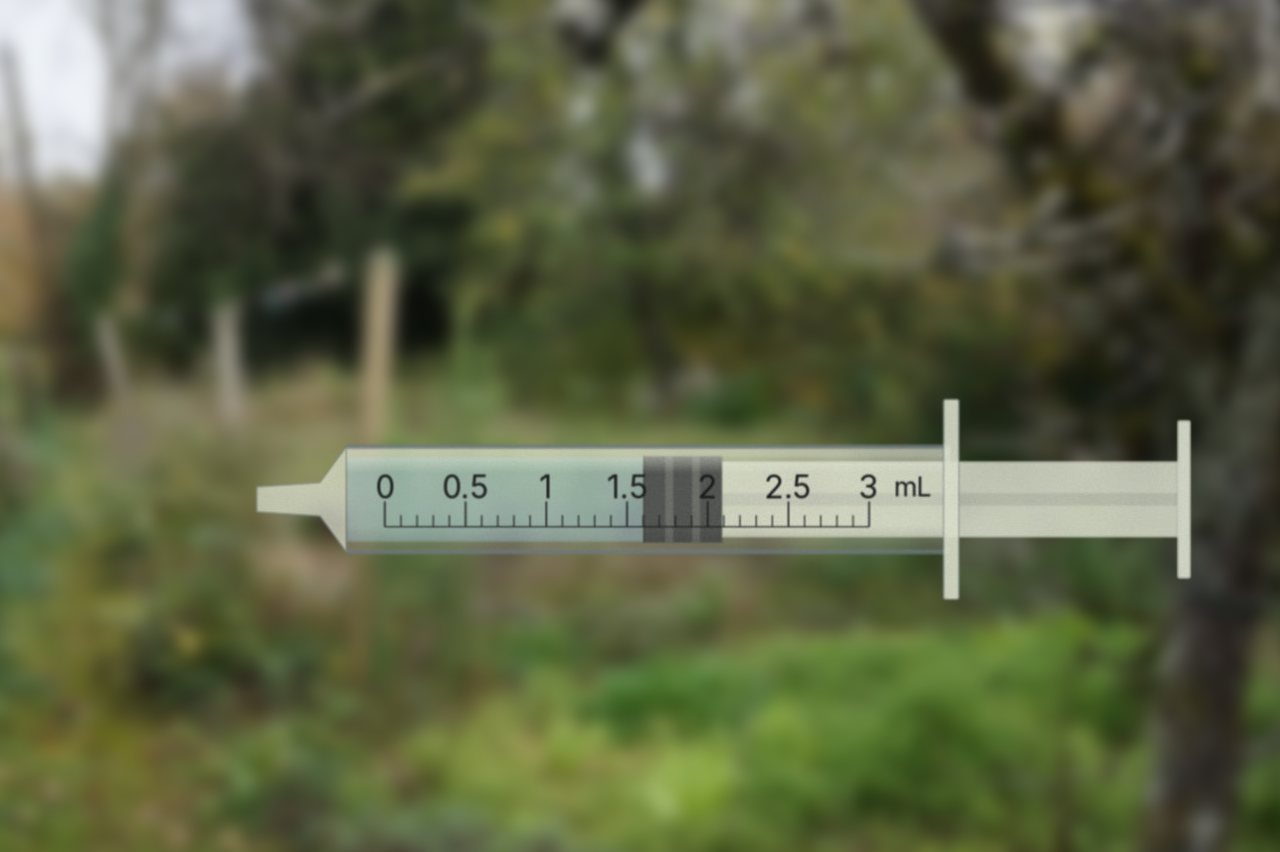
1.6 mL
